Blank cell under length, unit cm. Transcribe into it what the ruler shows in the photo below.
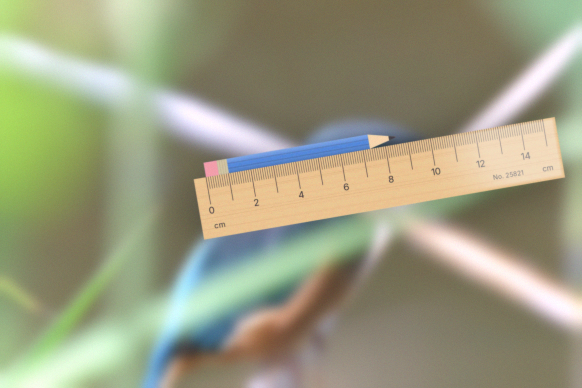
8.5 cm
